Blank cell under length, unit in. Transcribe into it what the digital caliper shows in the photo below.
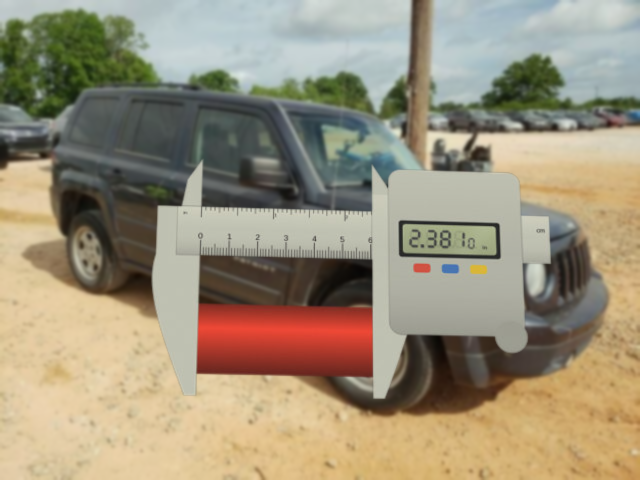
2.3810 in
